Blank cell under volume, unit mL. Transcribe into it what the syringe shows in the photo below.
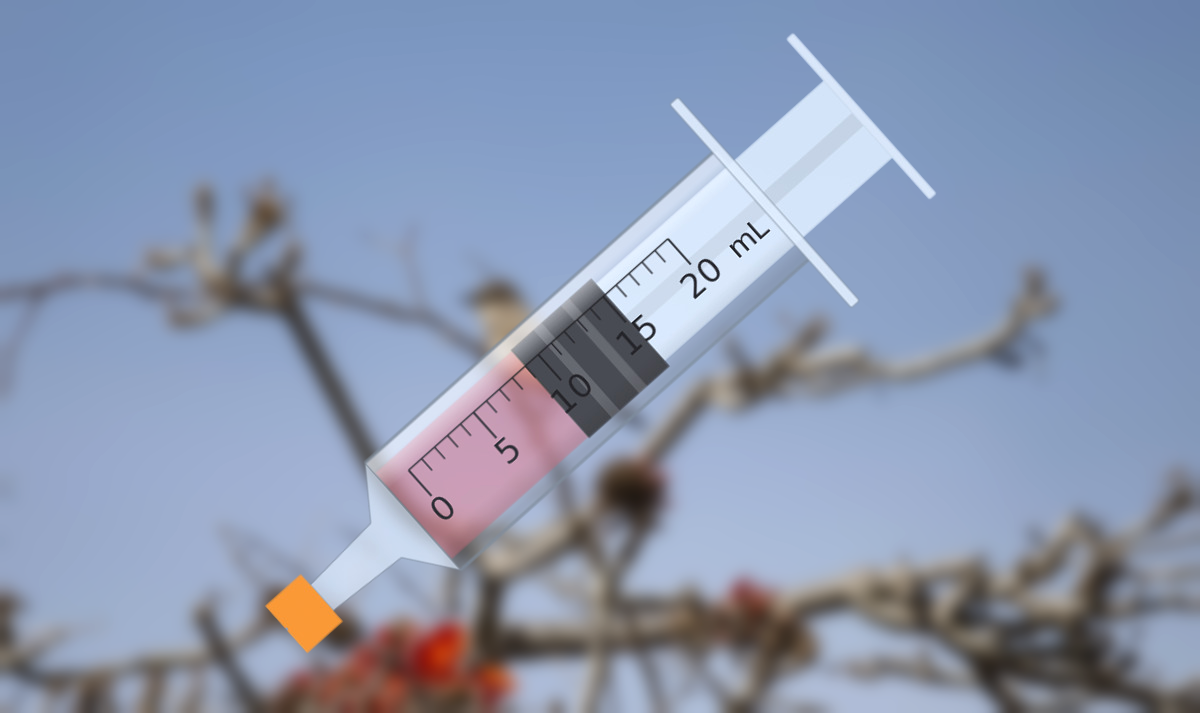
9 mL
